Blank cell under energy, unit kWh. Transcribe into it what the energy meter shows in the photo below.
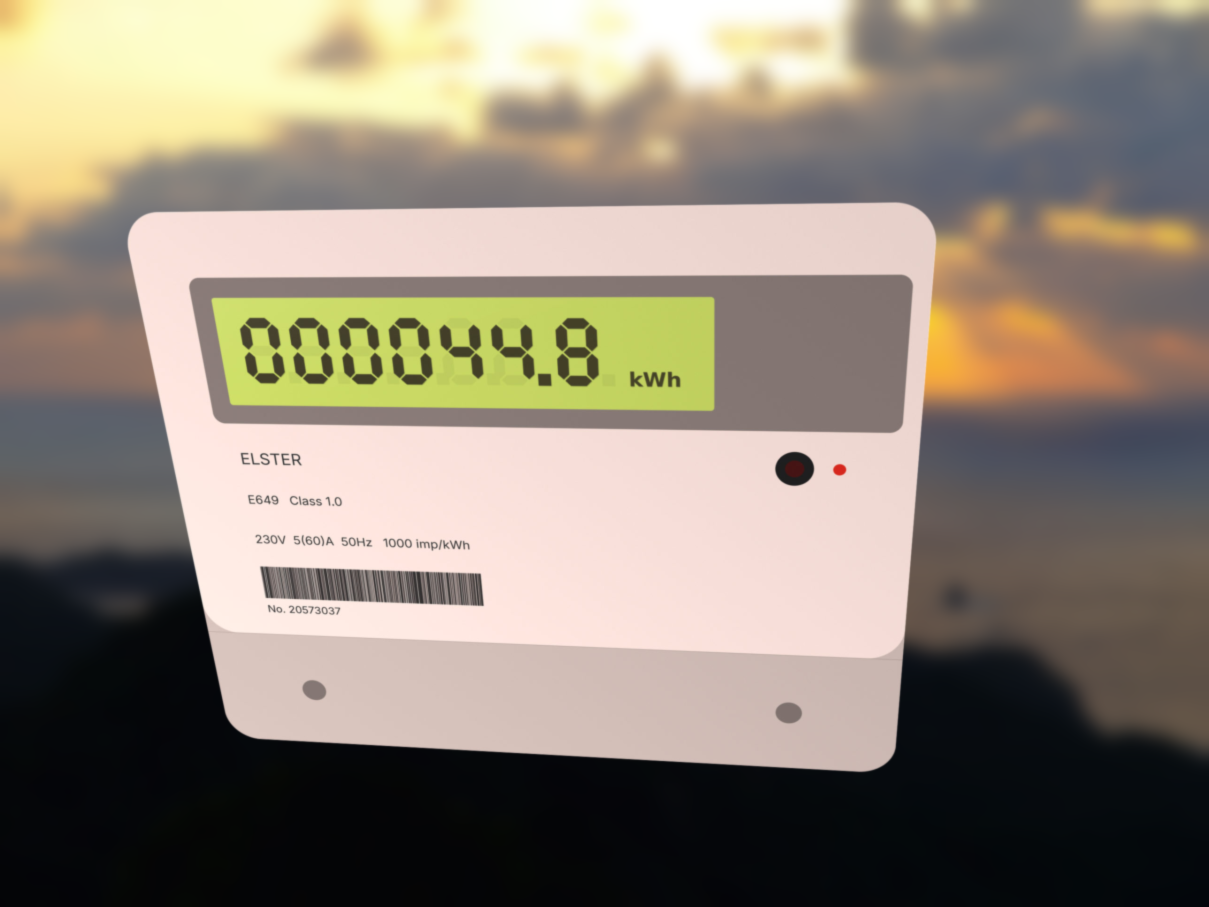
44.8 kWh
